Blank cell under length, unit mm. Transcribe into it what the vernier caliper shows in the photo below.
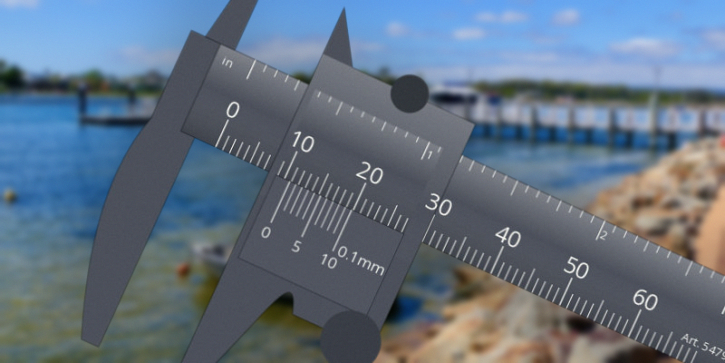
10.8 mm
